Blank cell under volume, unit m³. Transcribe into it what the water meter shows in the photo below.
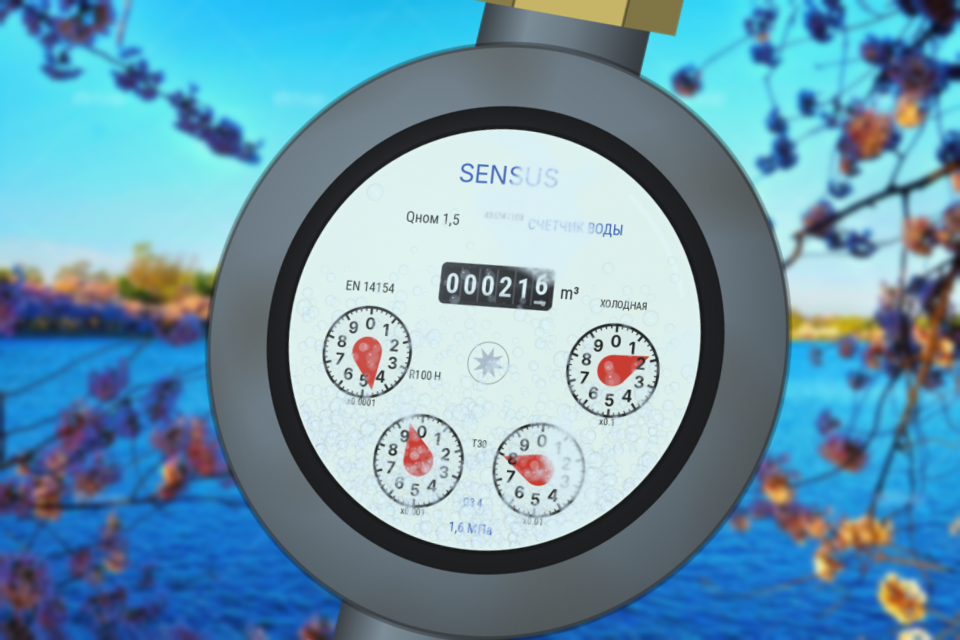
216.1794 m³
